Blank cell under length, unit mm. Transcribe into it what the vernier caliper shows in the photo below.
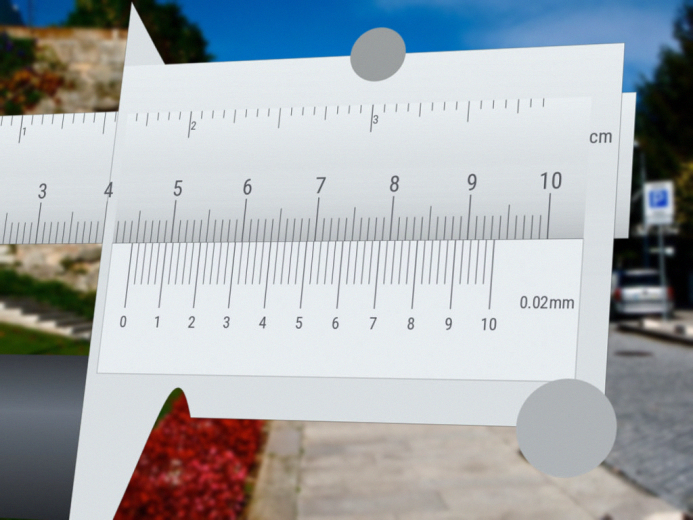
44.4 mm
